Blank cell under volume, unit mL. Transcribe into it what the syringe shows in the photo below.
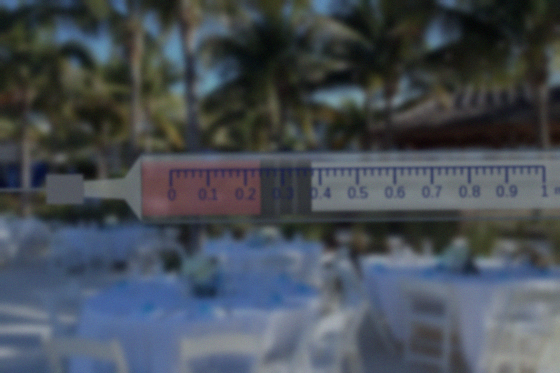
0.24 mL
